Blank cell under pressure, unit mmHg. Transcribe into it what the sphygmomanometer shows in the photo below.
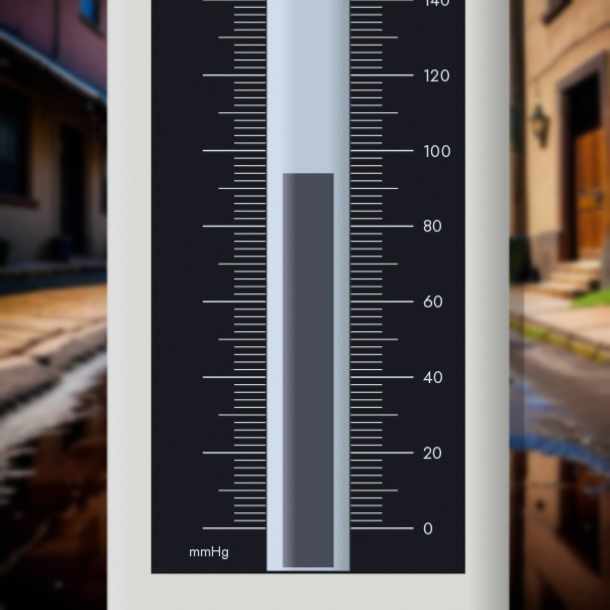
94 mmHg
